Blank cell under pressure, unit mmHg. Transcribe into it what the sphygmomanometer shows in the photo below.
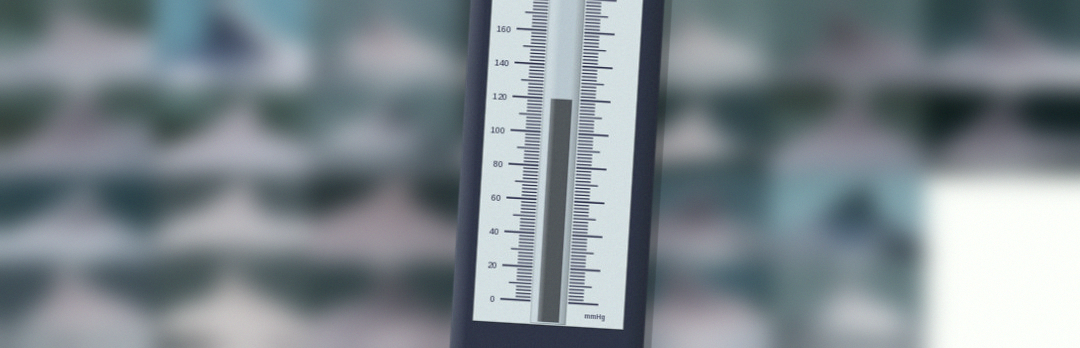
120 mmHg
